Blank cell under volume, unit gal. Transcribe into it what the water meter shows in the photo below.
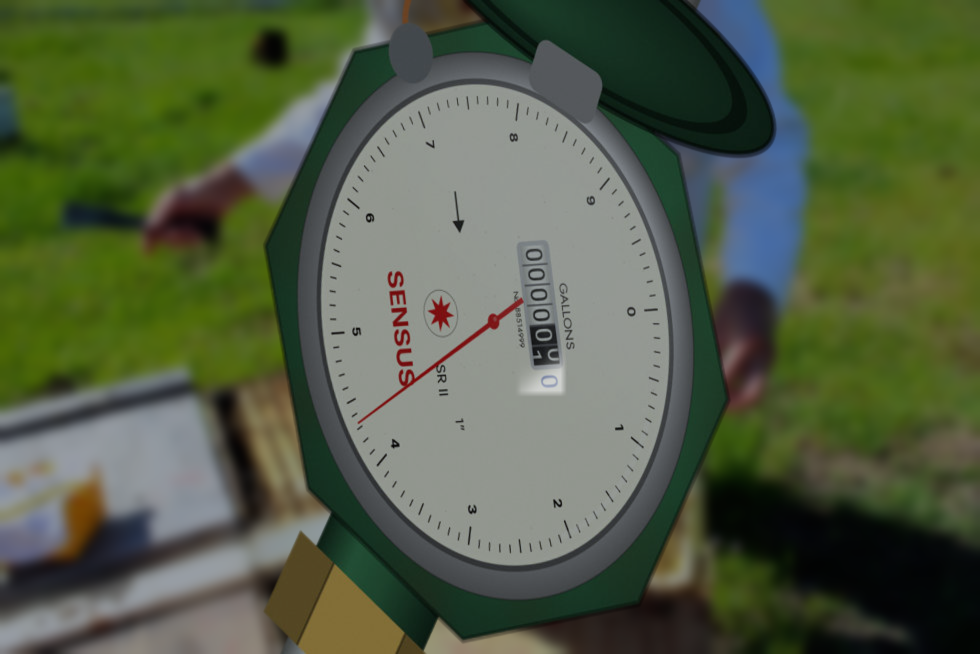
4.3 gal
